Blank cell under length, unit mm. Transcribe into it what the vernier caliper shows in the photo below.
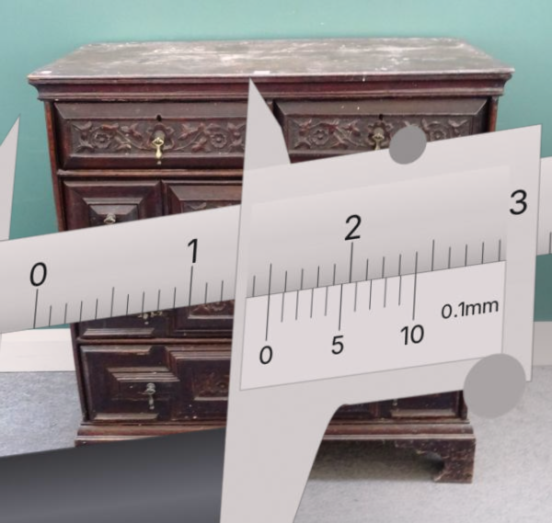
15.0 mm
